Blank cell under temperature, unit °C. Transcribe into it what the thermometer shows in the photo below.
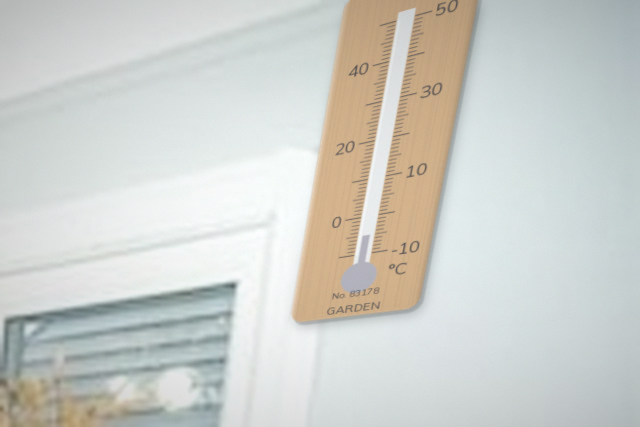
-5 °C
